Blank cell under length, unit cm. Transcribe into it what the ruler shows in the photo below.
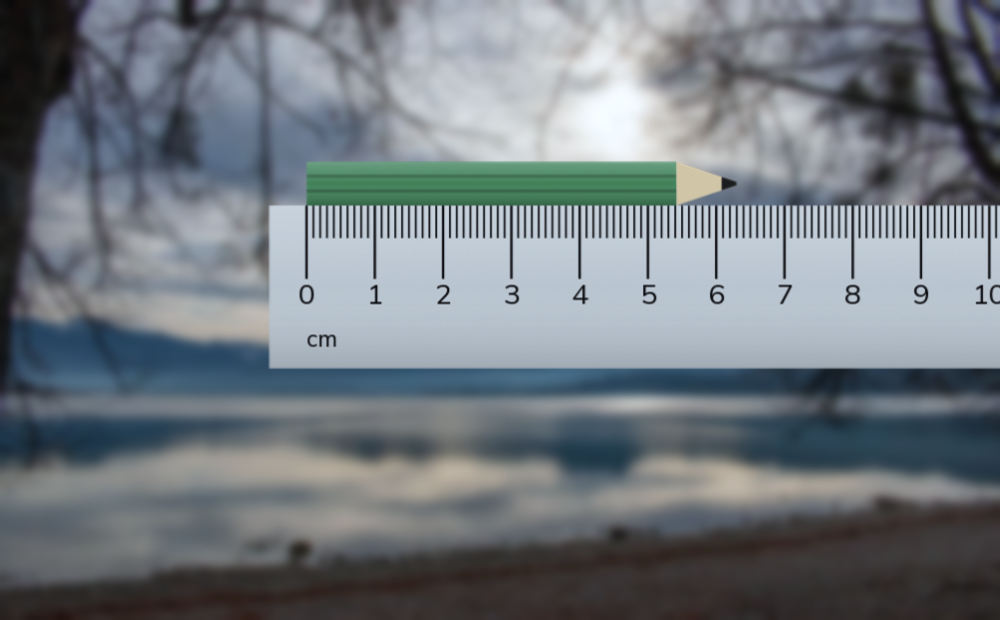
6.3 cm
